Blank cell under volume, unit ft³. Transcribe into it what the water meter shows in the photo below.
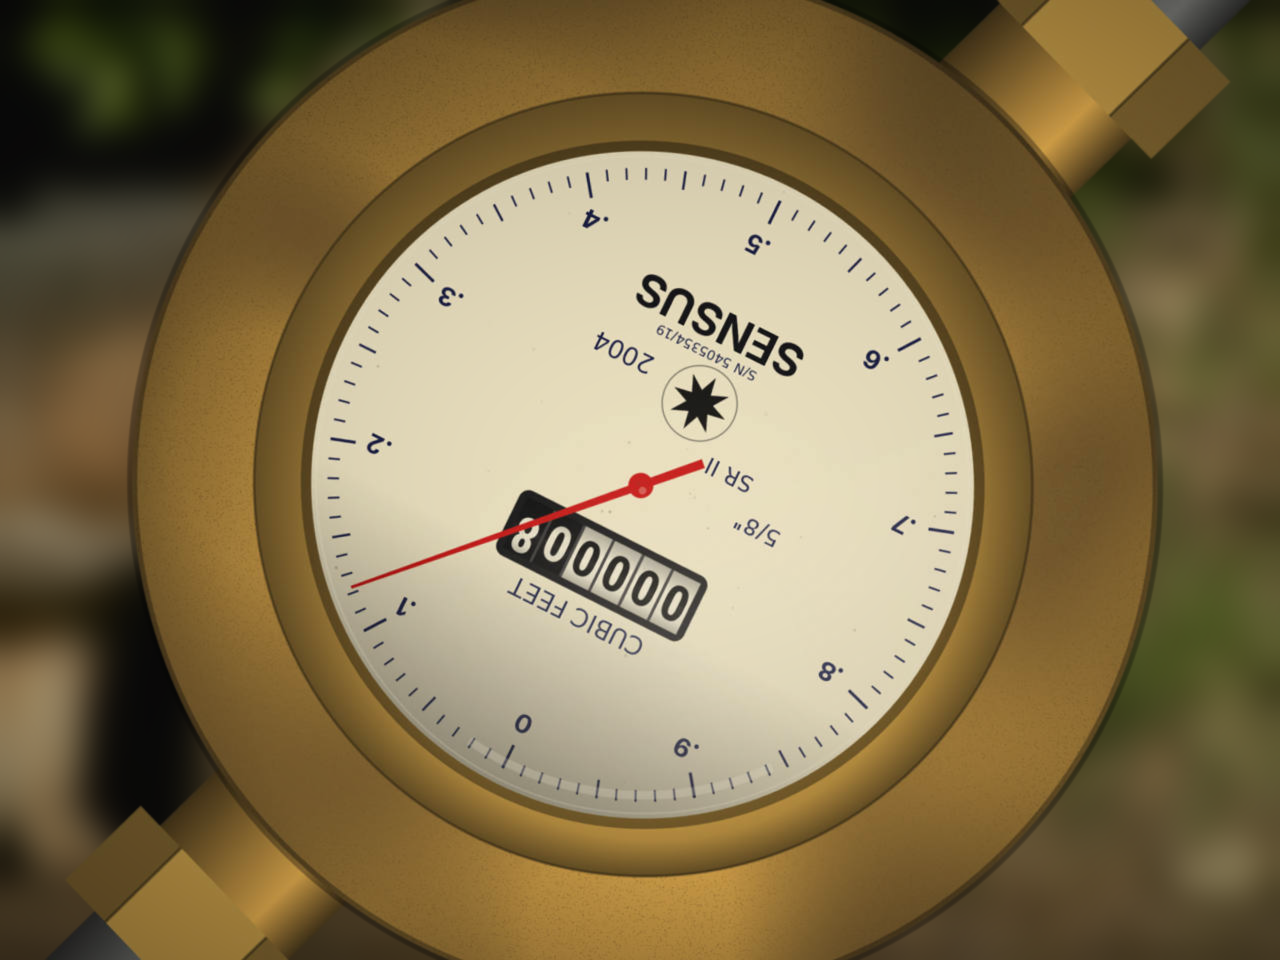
8.12 ft³
